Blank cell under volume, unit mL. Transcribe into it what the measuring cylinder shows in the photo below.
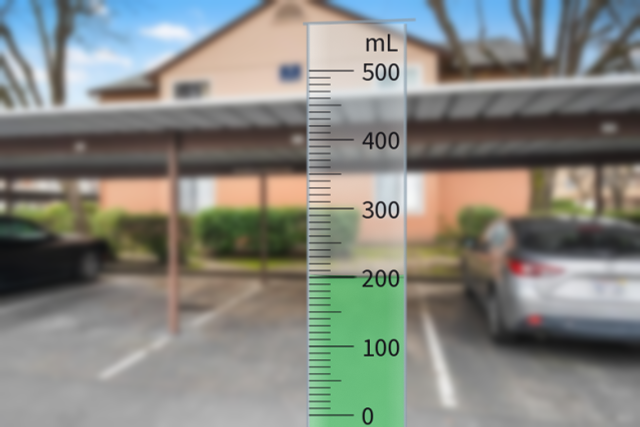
200 mL
